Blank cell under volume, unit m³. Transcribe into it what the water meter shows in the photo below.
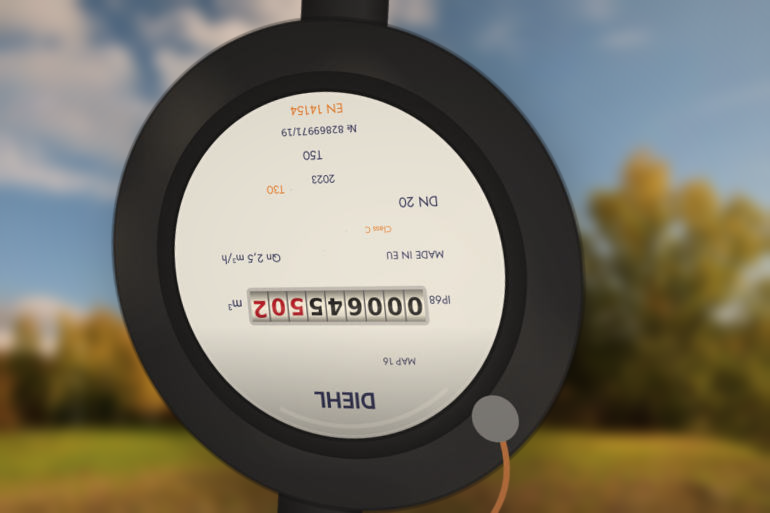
645.502 m³
